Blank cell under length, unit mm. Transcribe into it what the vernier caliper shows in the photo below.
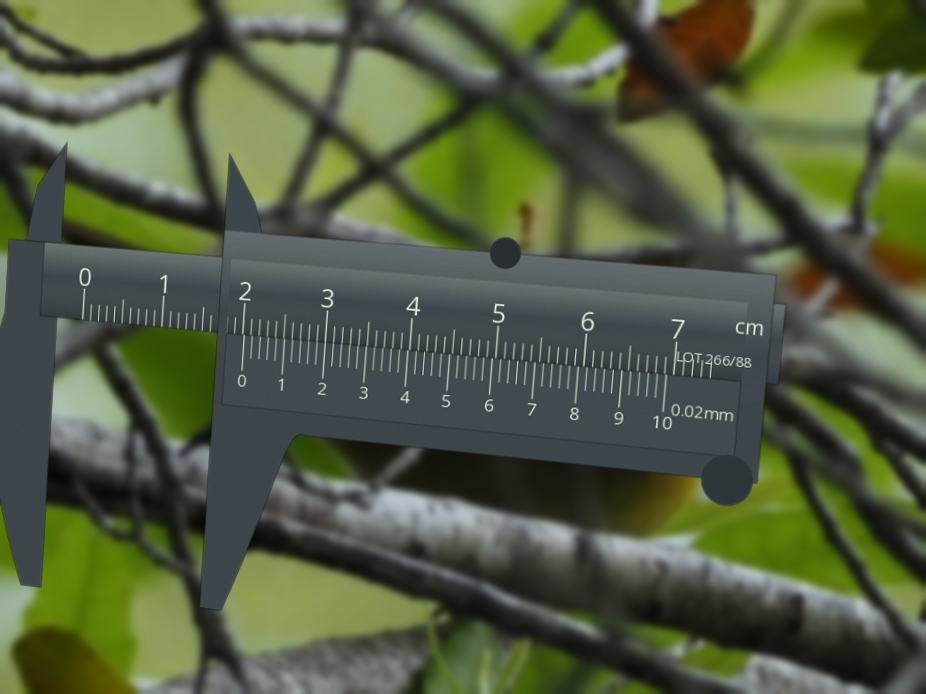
20.2 mm
